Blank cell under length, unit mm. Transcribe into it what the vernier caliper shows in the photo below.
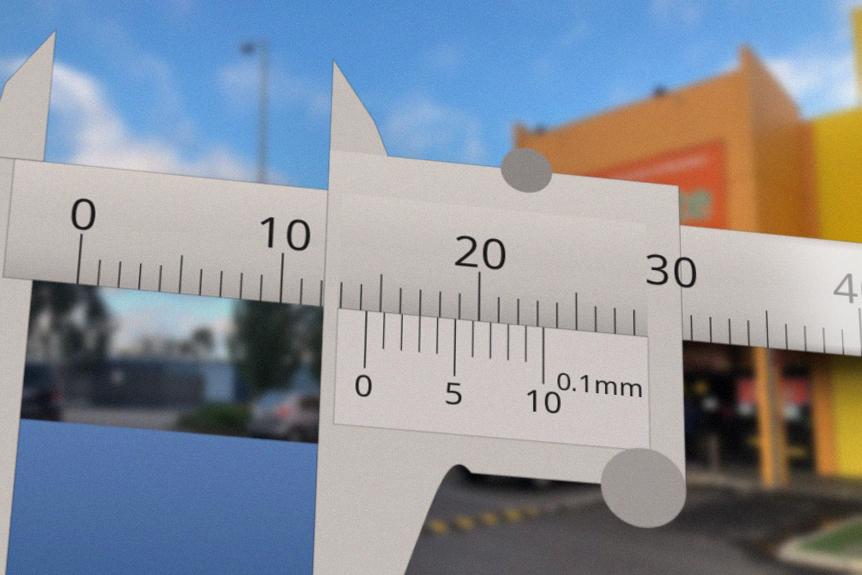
14.3 mm
